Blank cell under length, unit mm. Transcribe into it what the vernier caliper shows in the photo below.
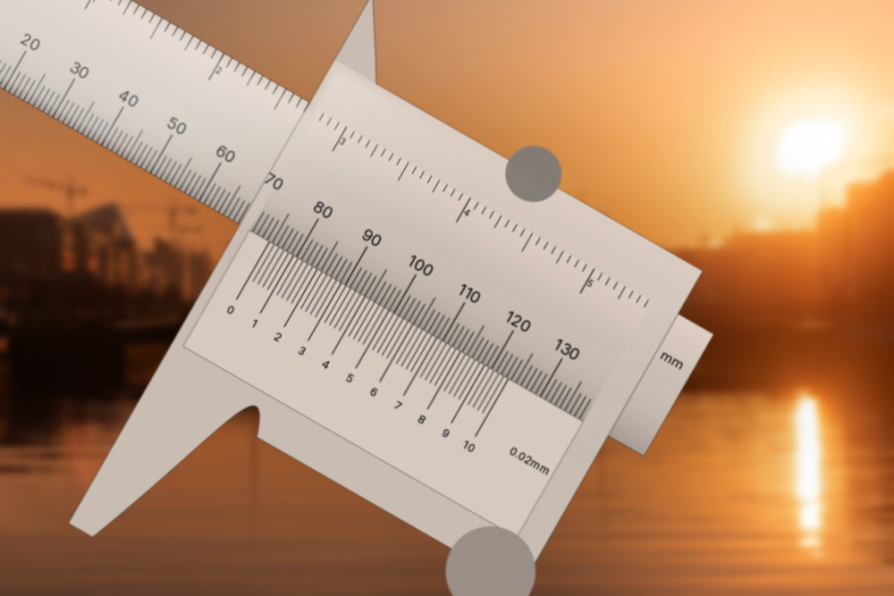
74.5 mm
